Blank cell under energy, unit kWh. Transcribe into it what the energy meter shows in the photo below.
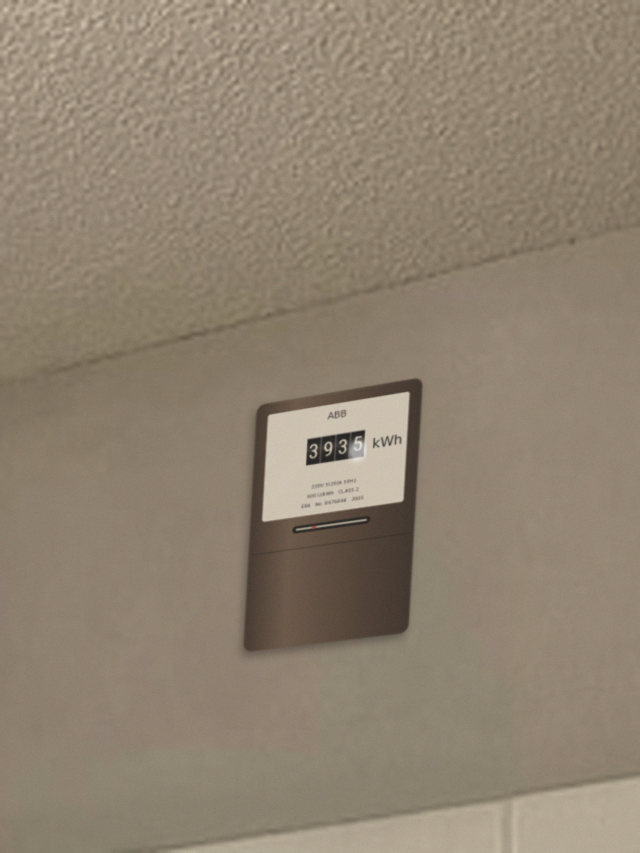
3935 kWh
